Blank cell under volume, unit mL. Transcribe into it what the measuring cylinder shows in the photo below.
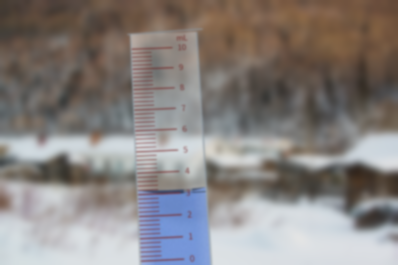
3 mL
